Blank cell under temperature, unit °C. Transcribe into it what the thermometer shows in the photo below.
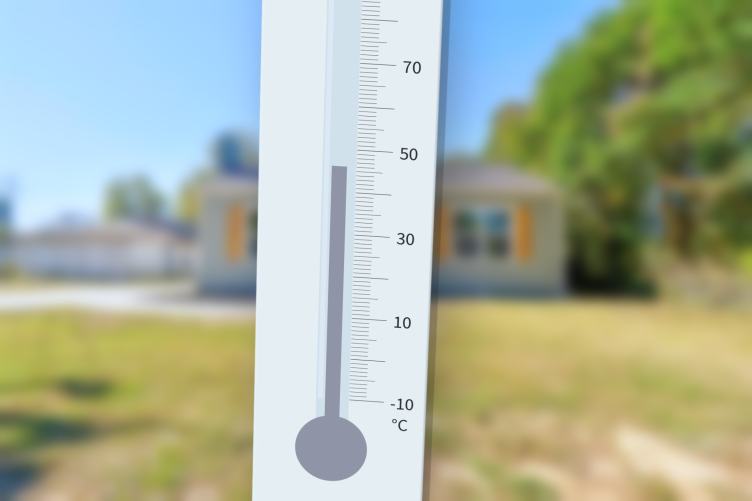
46 °C
